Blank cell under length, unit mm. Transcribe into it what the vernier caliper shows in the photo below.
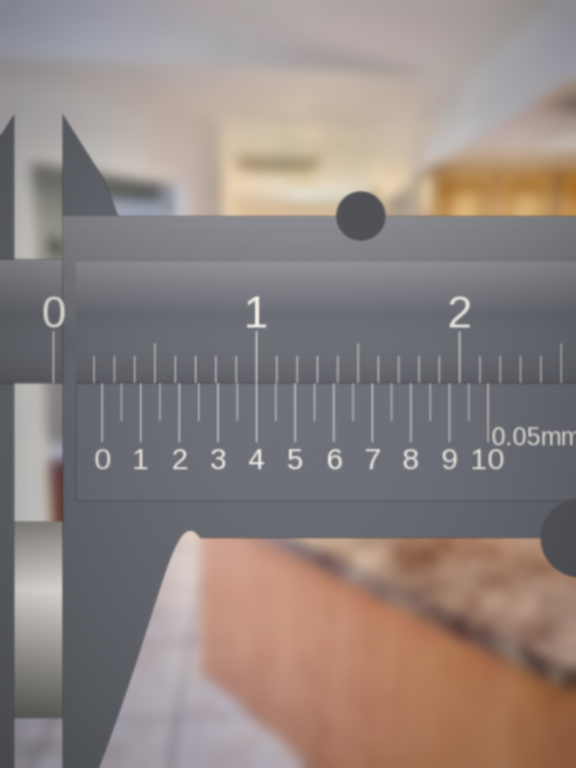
2.4 mm
